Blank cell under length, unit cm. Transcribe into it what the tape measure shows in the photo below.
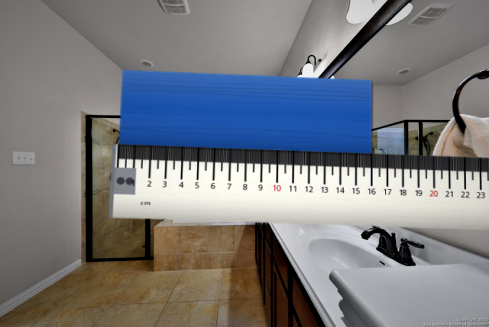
16 cm
